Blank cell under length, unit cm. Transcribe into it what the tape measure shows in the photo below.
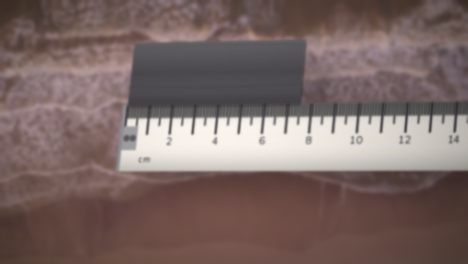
7.5 cm
